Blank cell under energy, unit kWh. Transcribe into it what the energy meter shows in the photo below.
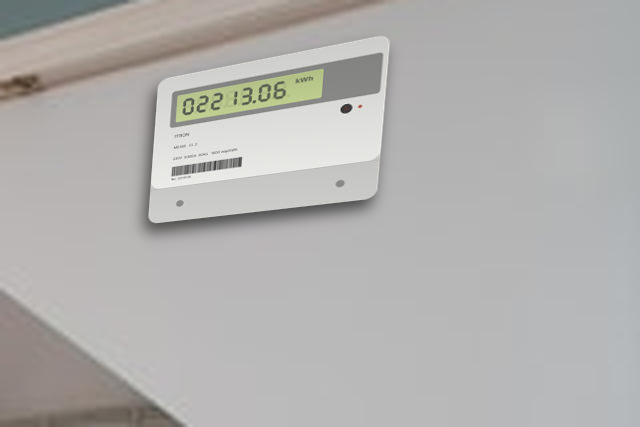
2213.06 kWh
